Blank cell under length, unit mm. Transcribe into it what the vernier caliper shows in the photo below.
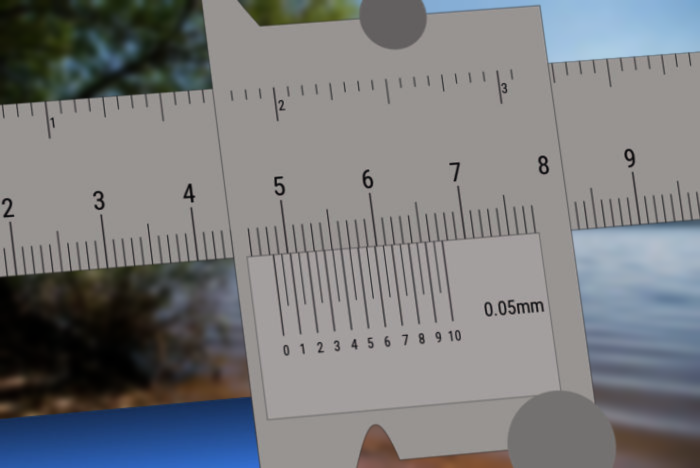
48.4 mm
